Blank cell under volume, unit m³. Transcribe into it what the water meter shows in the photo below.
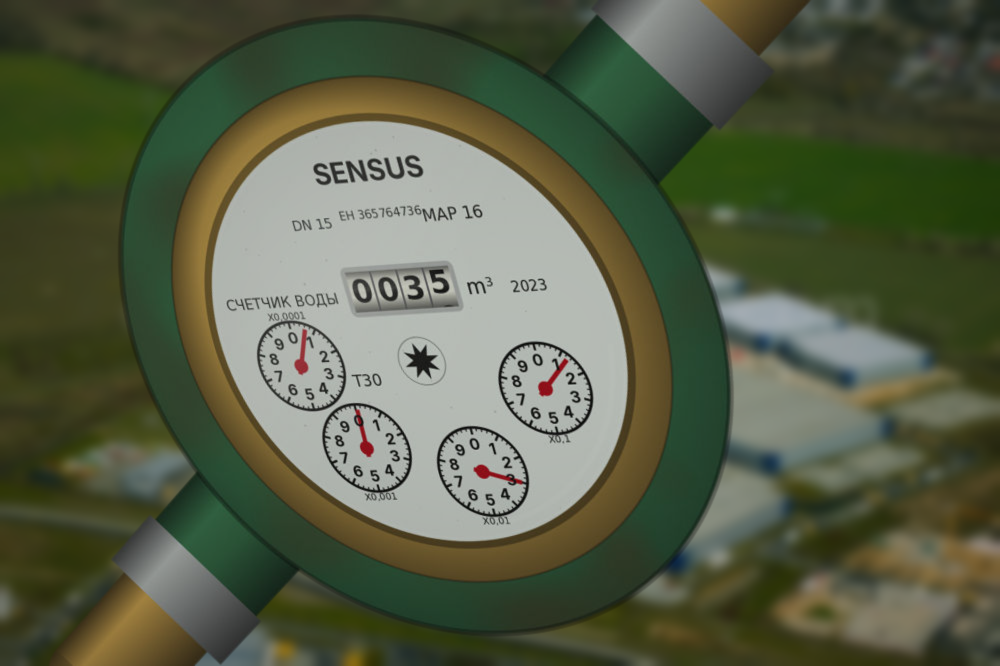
35.1300 m³
